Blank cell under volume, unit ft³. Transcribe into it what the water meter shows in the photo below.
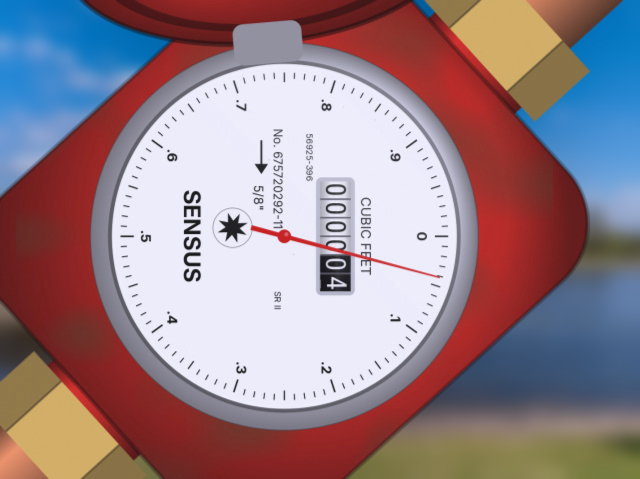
4.04 ft³
